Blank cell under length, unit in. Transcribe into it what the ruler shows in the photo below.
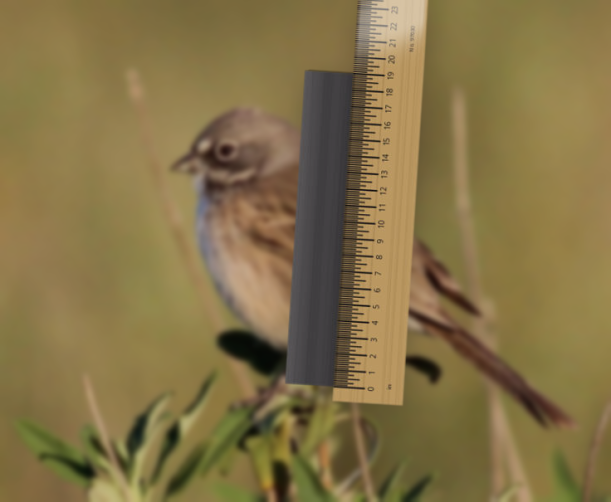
19 in
